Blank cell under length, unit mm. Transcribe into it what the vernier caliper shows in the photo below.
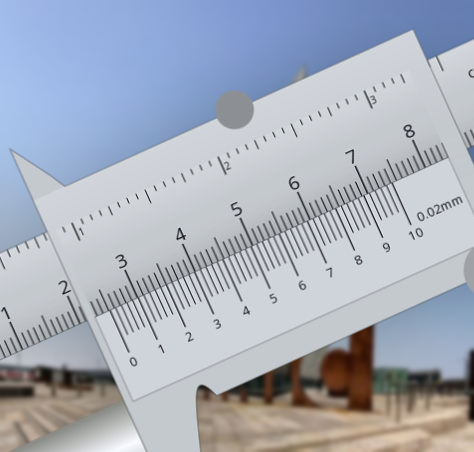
25.2 mm
